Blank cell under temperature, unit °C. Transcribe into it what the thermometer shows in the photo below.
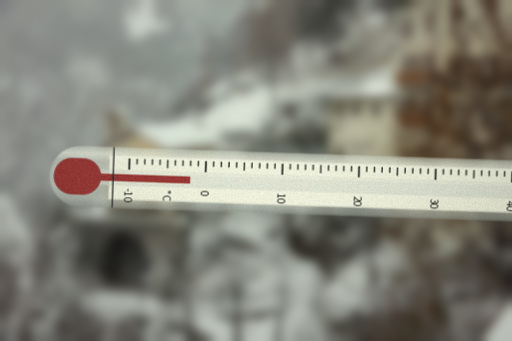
-2 °C
